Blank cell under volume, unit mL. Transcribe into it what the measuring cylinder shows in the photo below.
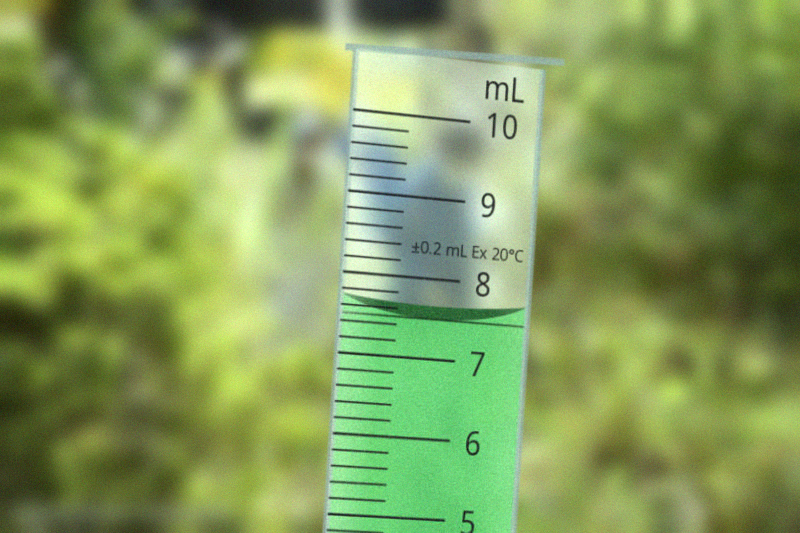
7.5 mL
